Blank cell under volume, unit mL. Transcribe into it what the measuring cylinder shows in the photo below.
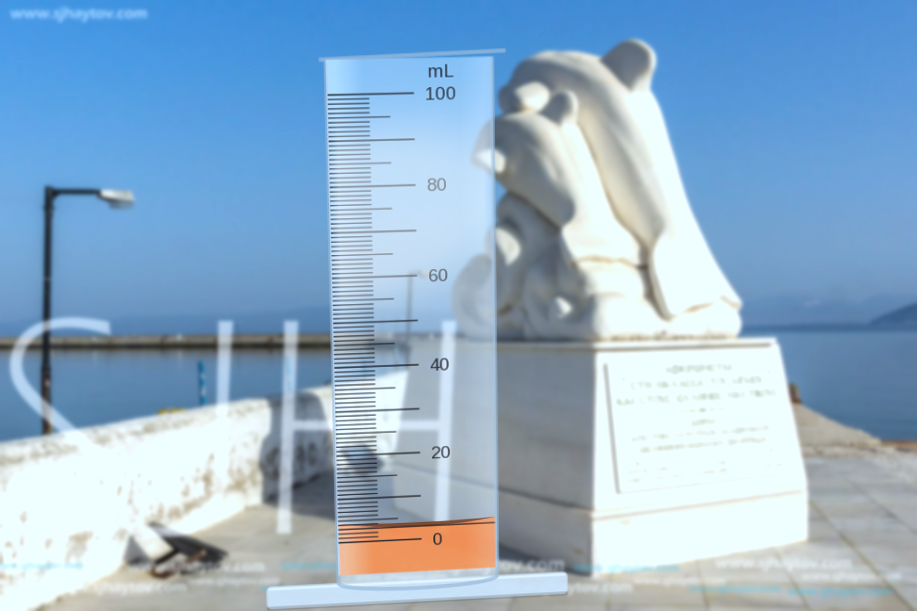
3 mL
